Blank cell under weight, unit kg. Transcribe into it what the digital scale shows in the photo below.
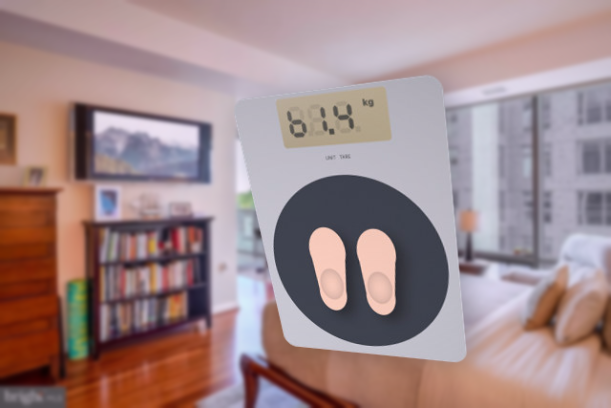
61.4 kg
